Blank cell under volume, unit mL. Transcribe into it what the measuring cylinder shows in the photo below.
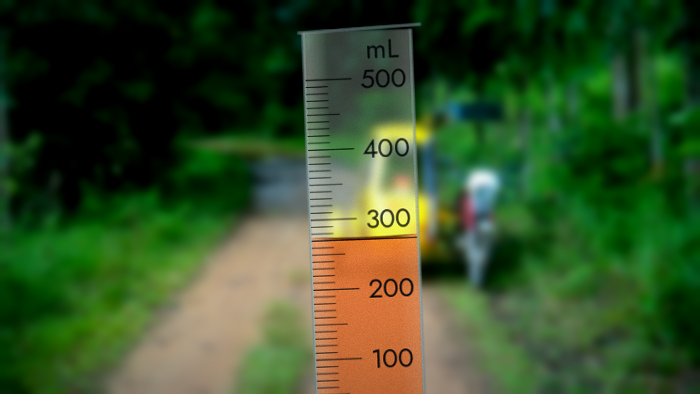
270 mL
